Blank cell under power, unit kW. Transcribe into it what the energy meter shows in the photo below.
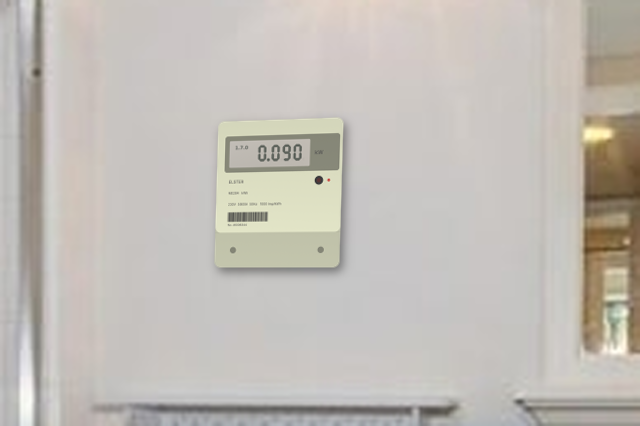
0.090 kW
